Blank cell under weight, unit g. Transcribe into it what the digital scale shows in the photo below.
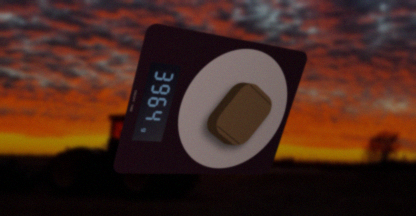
3964 g
